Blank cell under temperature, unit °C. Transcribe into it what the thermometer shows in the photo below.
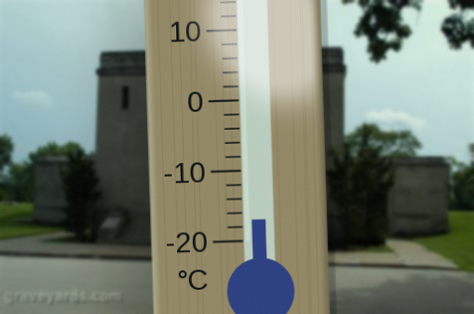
-17 °C
